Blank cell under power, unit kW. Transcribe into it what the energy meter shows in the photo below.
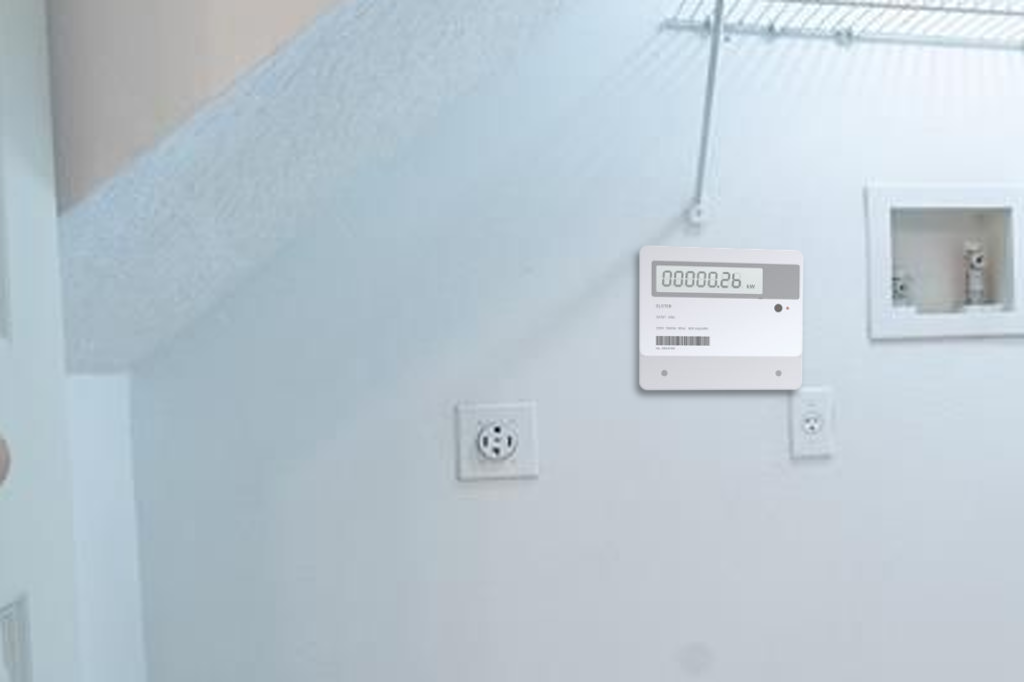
0.26 kW
